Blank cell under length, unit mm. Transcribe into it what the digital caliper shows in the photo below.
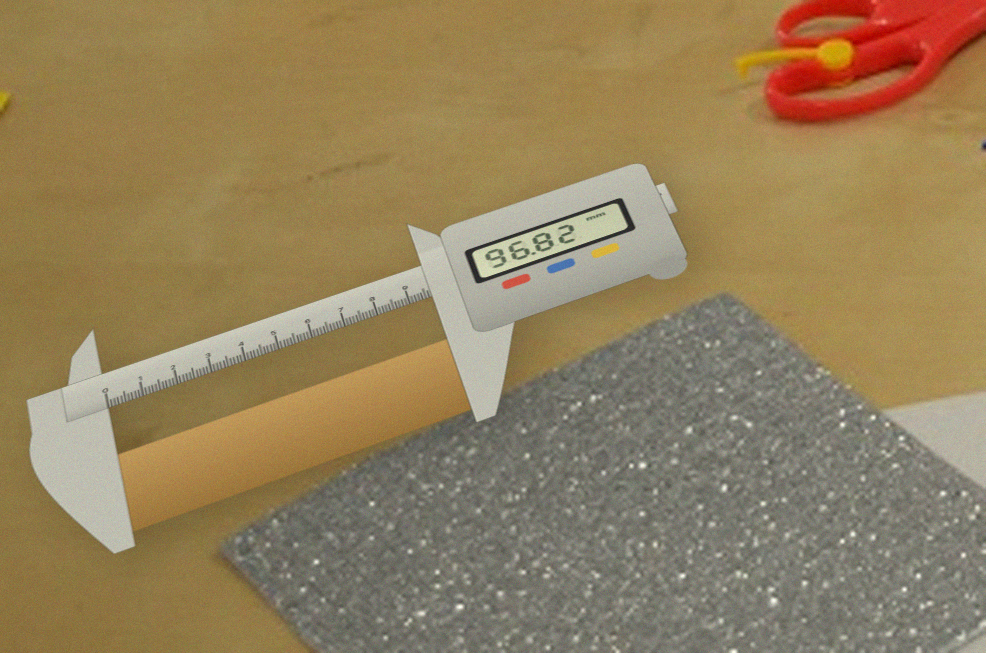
96.82 mm
